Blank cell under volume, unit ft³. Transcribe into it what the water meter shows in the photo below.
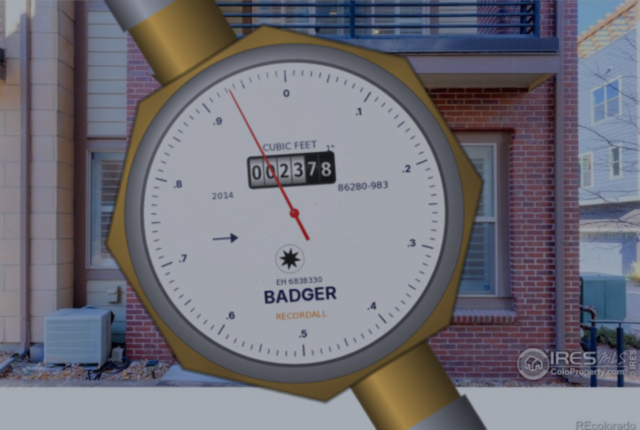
2377.93 ft³
